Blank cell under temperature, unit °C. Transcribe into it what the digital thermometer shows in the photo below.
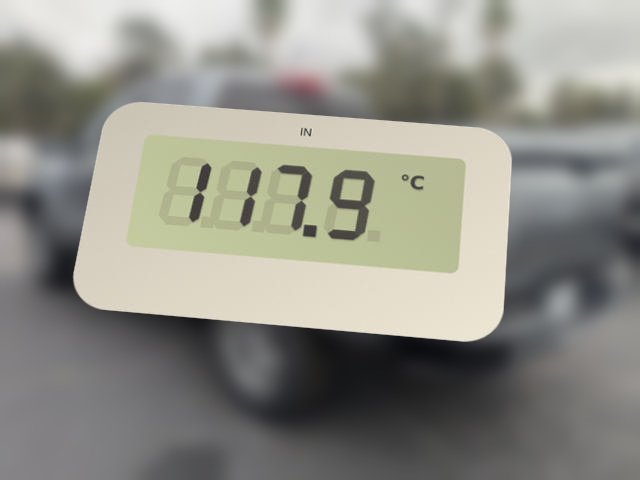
117.9 °C
